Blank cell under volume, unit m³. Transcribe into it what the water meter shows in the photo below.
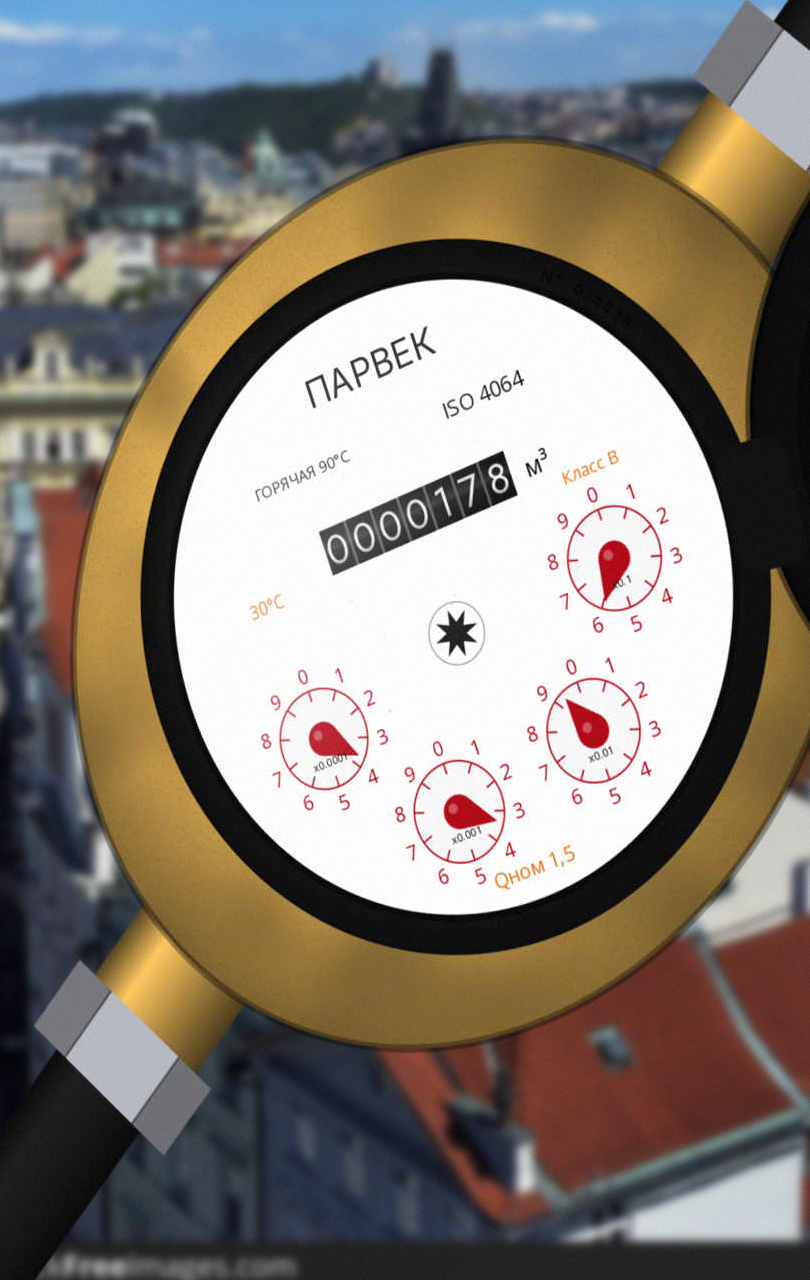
178.5933 m³
